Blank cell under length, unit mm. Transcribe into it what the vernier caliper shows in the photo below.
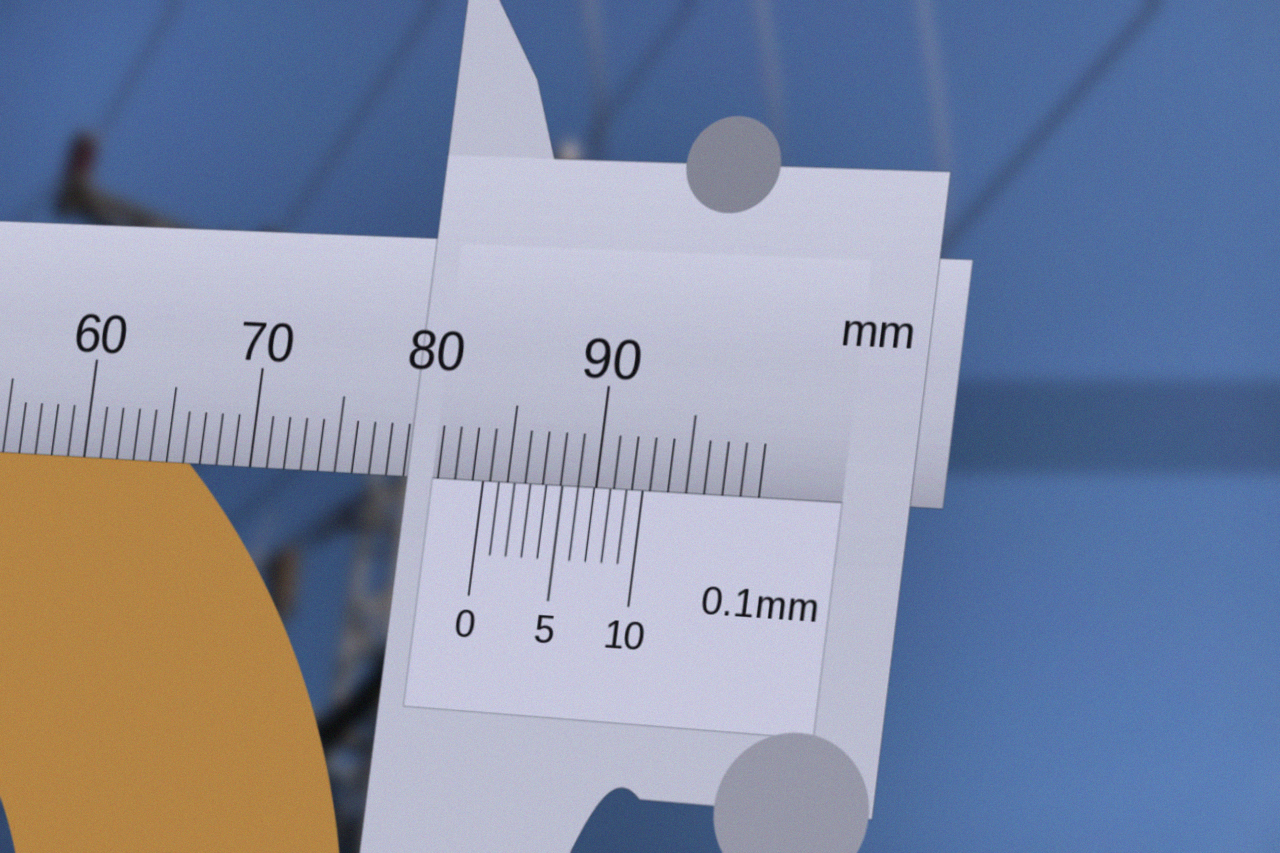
83.6 mm
